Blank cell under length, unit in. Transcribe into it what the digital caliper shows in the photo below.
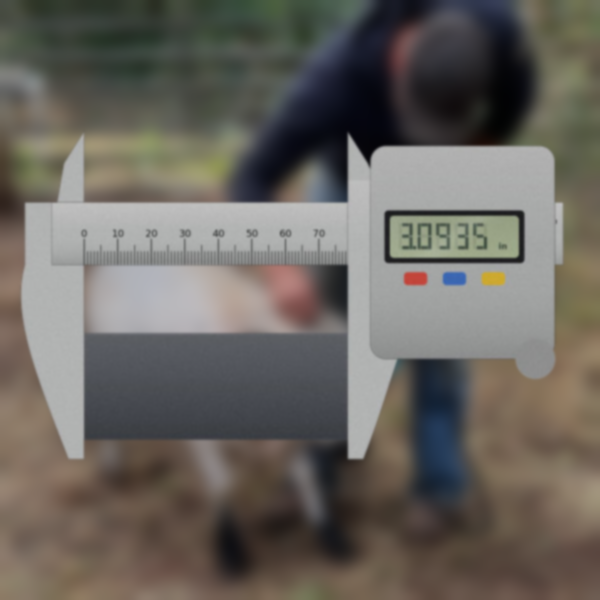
3.0935 in
